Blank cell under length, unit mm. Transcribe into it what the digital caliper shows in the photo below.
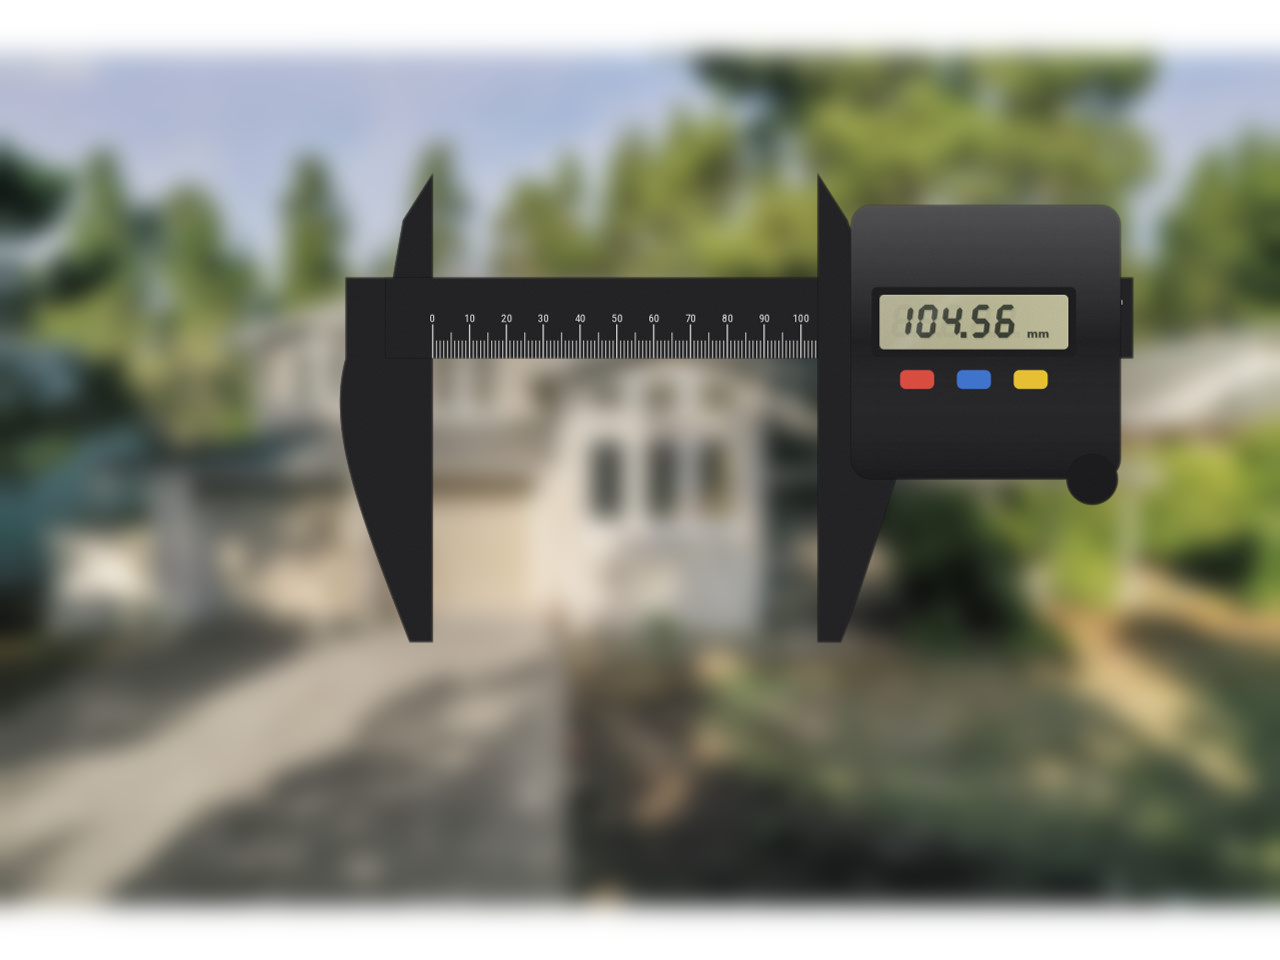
104.56 mm
